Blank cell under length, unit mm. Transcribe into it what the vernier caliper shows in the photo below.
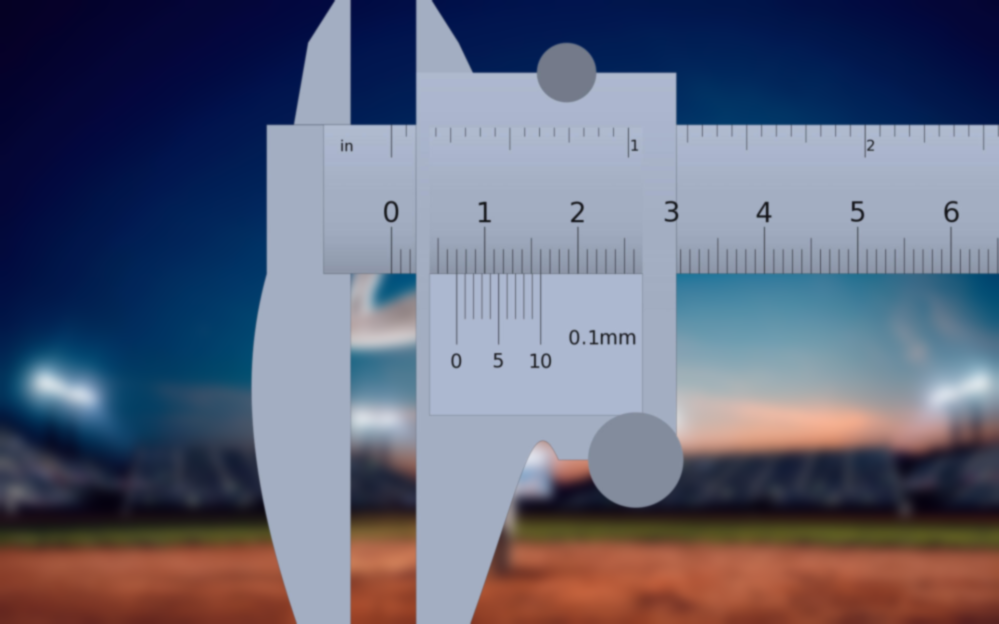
7.0 mm
